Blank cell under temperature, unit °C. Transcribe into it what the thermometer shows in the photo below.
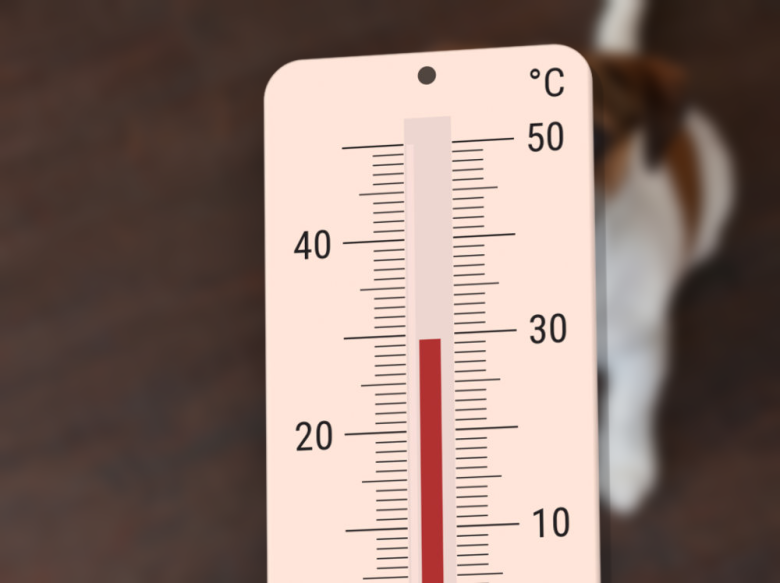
29.5 °C
